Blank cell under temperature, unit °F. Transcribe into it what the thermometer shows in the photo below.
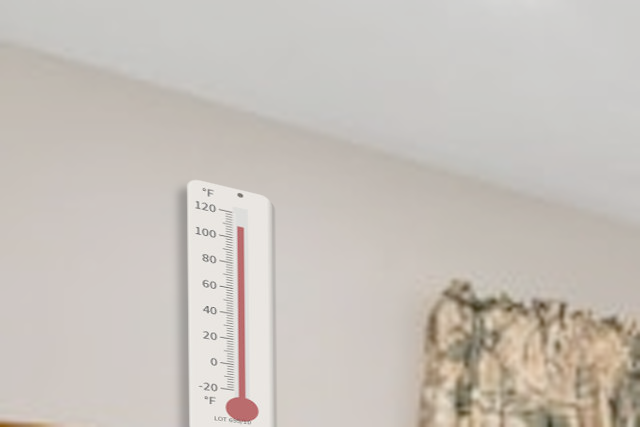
110 °F
